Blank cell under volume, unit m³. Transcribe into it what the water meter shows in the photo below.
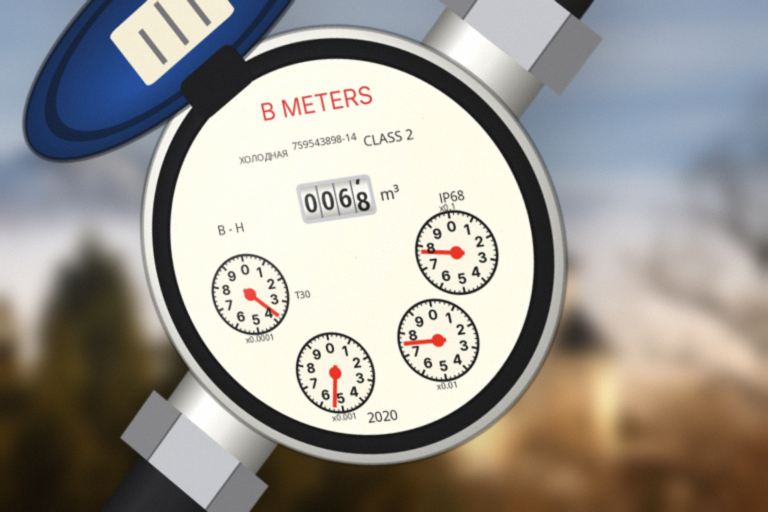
67.7753 m³
